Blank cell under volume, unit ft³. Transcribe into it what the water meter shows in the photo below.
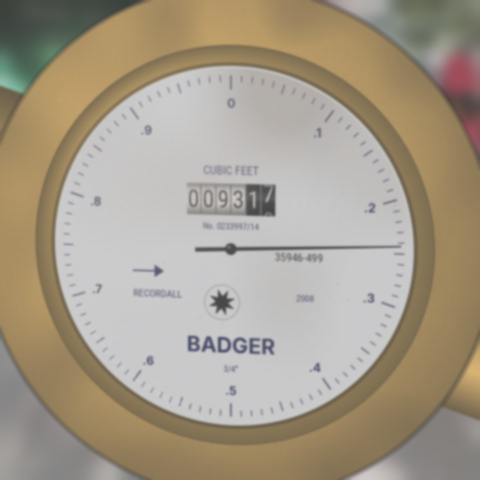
9317.24 ft³
